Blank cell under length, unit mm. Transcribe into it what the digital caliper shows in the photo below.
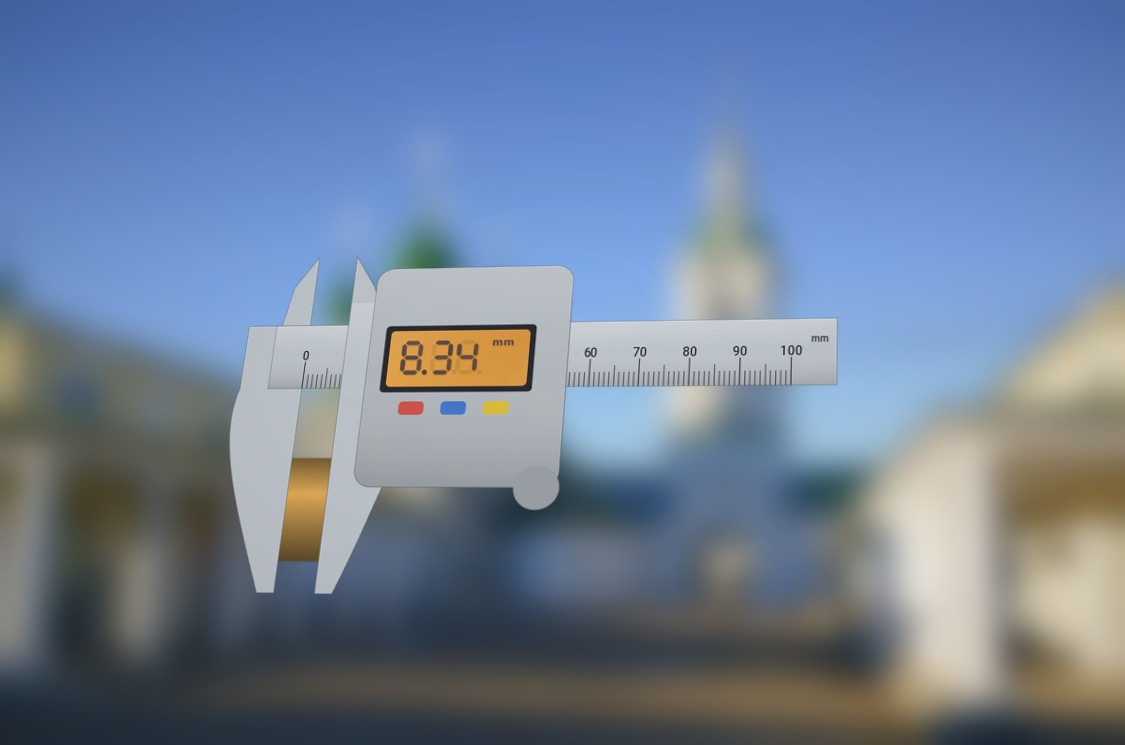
8.34 mm
